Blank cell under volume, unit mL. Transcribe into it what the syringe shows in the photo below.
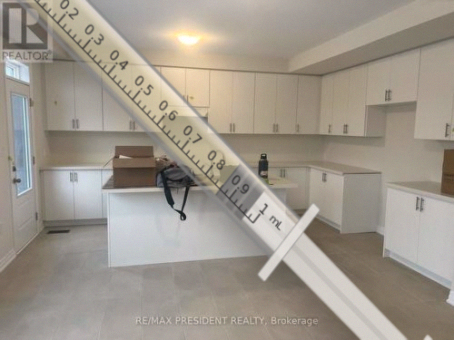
0.86 mL
